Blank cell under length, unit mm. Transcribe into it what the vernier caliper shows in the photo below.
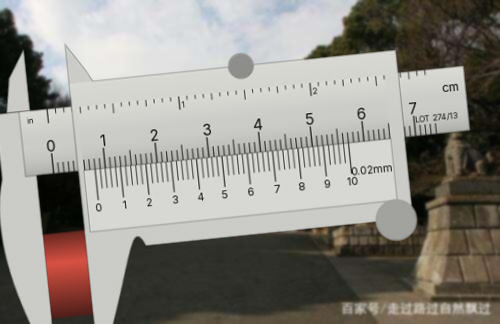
8.0 mm
